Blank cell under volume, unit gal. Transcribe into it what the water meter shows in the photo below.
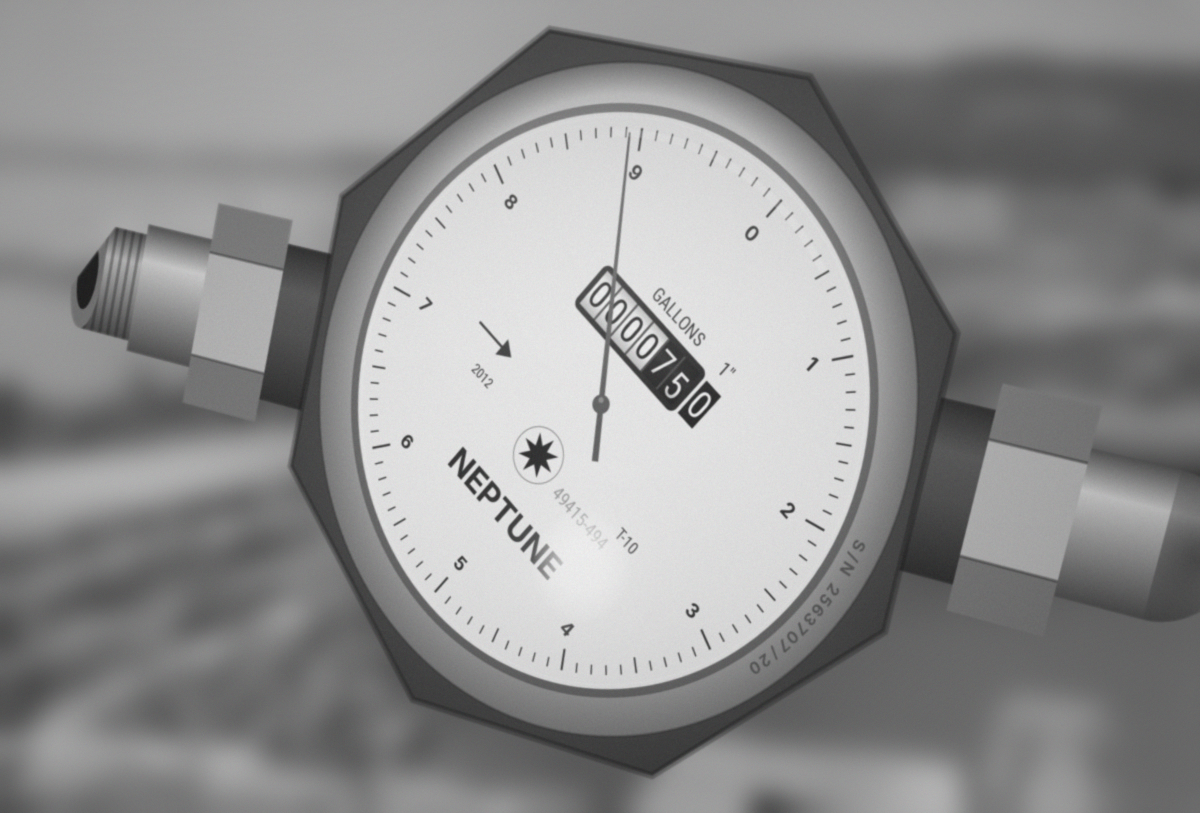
748.9 gal
